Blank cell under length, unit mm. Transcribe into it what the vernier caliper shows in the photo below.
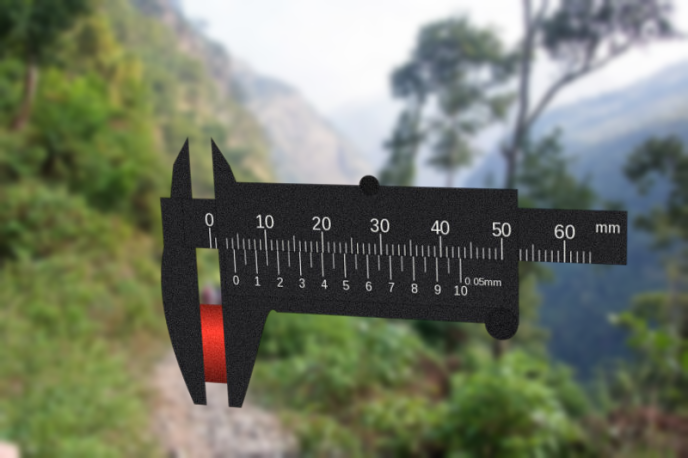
4.2 mm
